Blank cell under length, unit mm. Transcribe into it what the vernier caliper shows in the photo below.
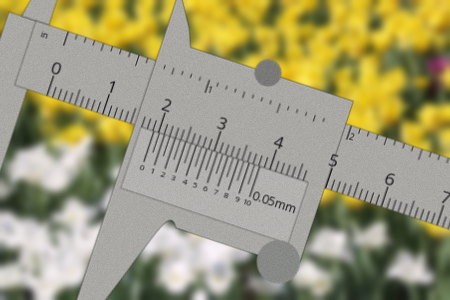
19.2 mm
